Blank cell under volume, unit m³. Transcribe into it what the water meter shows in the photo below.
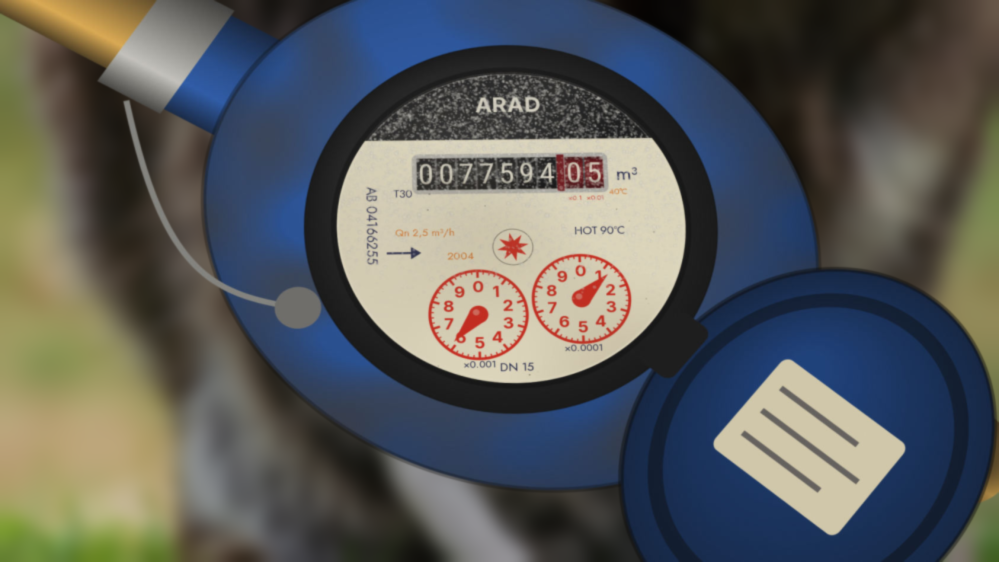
77594.0561 m³
